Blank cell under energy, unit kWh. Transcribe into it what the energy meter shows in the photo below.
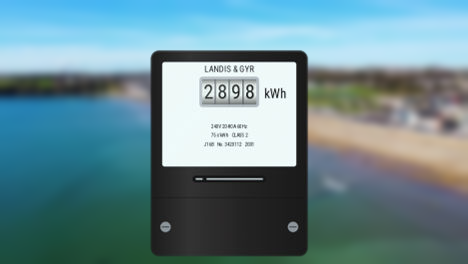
2898 kWh
